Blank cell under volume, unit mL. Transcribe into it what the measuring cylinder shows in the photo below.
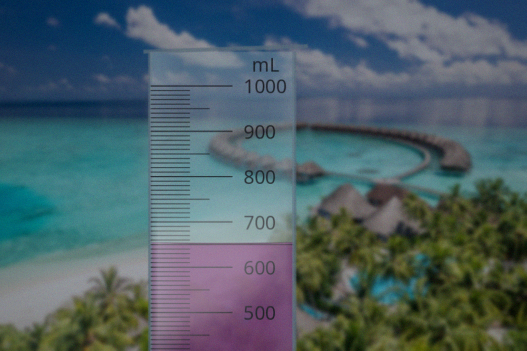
650 mL
